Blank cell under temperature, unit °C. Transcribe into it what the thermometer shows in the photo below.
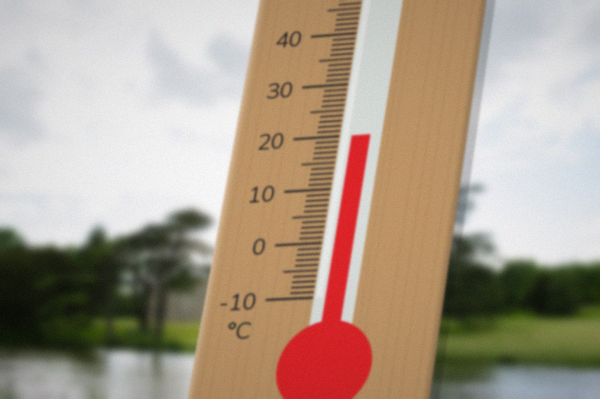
20 °C
